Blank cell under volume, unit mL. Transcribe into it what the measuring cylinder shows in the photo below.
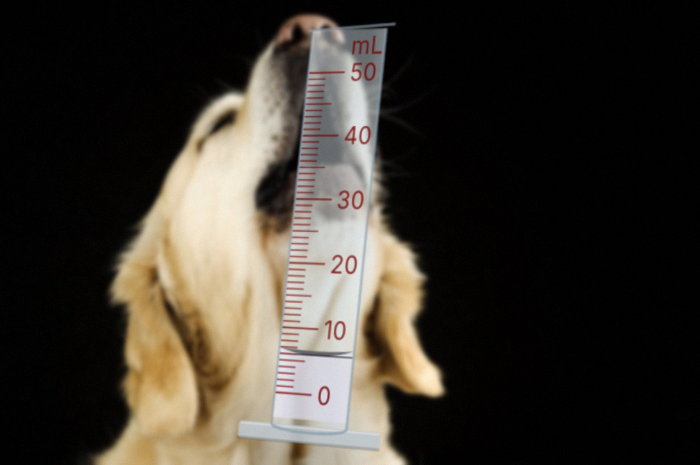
6 mL
